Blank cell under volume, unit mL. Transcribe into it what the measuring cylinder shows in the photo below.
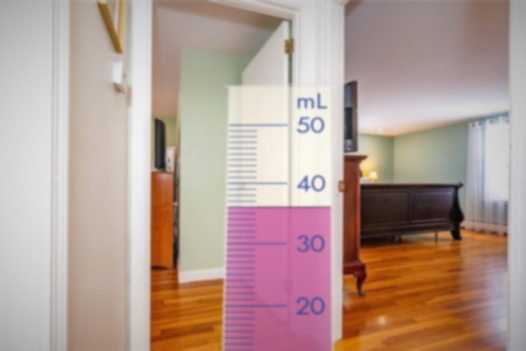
36 mL
